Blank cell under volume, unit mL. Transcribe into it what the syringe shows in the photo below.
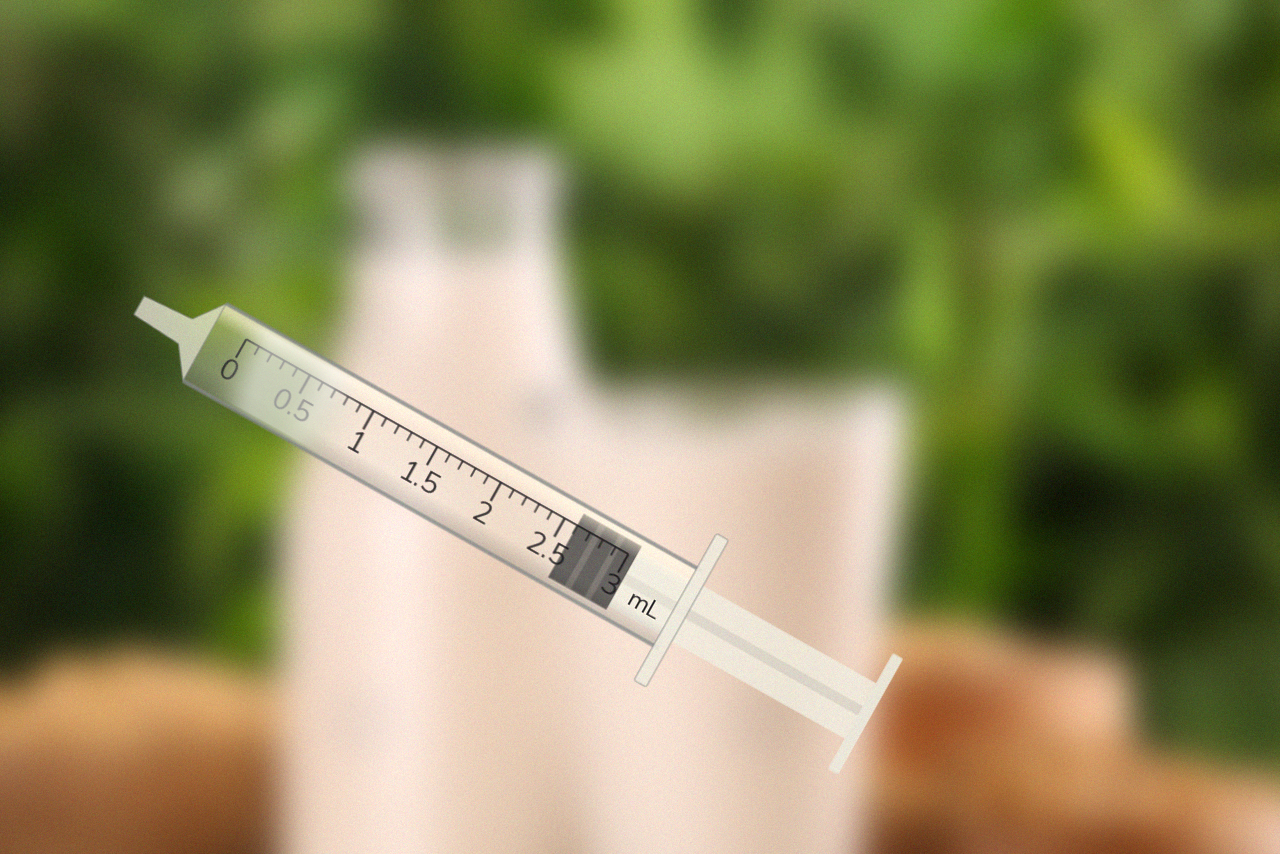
2.6 mL
